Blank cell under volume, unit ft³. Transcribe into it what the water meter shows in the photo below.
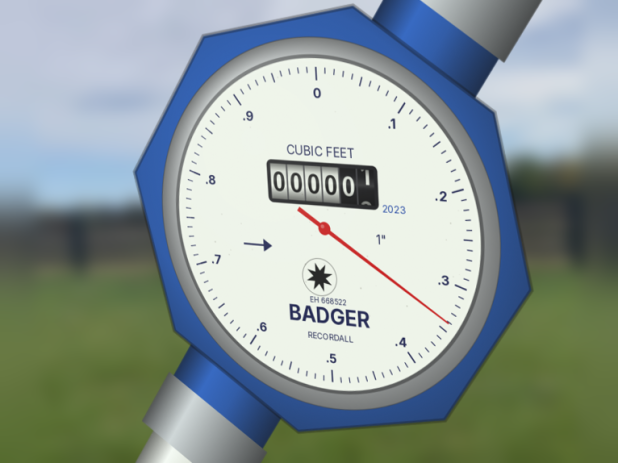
1.34 ft³
